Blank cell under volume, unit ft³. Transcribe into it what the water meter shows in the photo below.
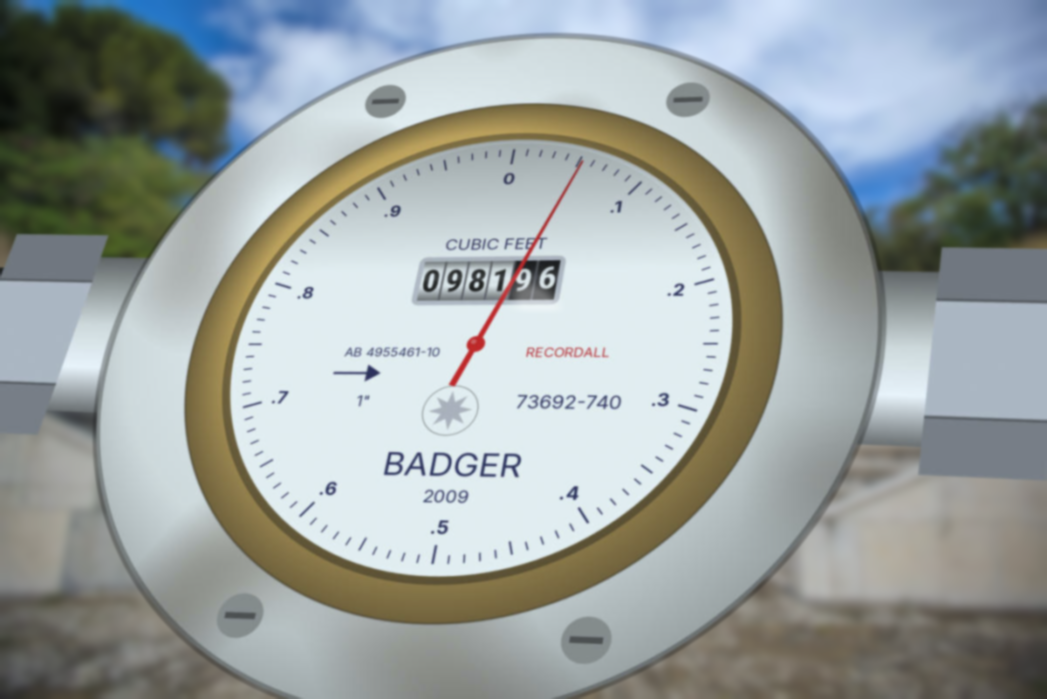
98196.05 ft³
